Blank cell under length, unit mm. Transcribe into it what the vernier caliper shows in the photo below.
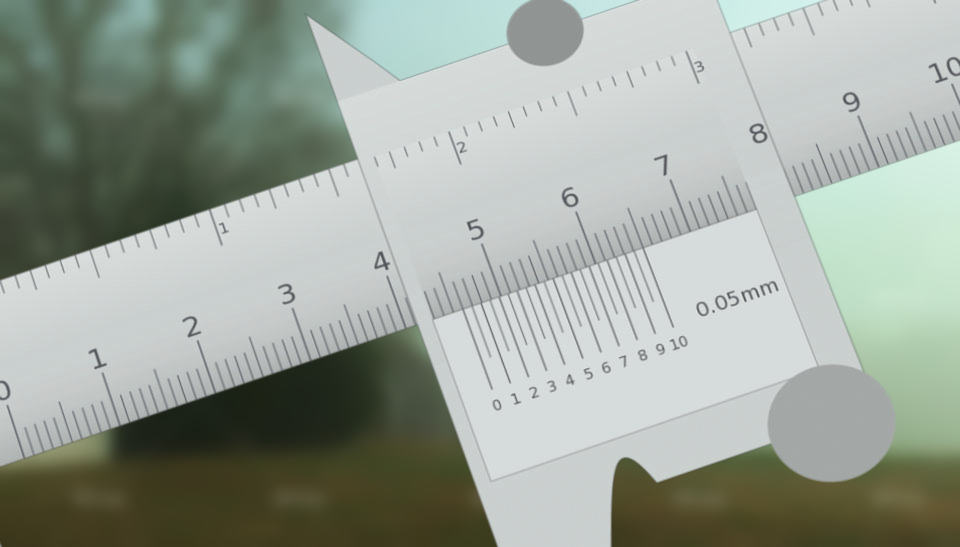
46.0 mm
